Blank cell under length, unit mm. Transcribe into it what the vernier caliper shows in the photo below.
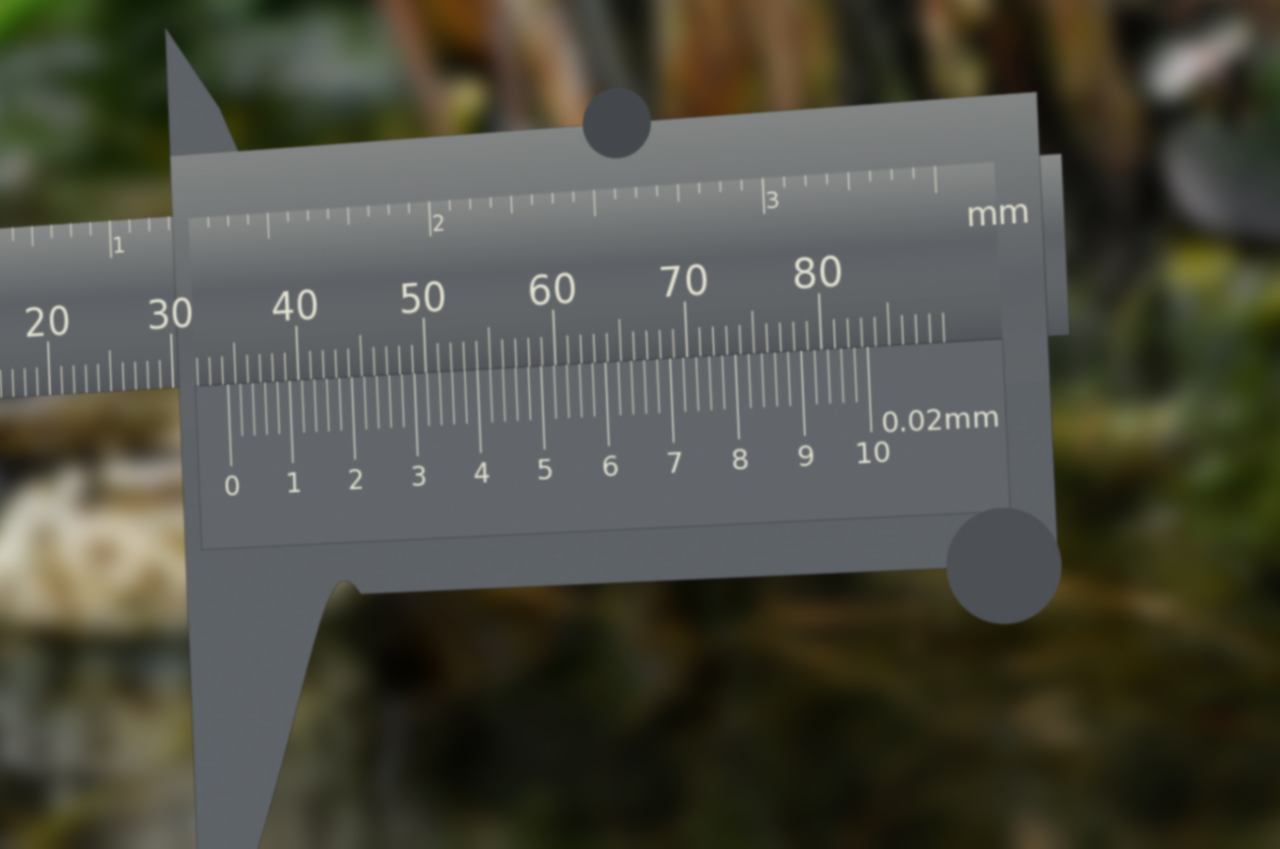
34.4 mm
